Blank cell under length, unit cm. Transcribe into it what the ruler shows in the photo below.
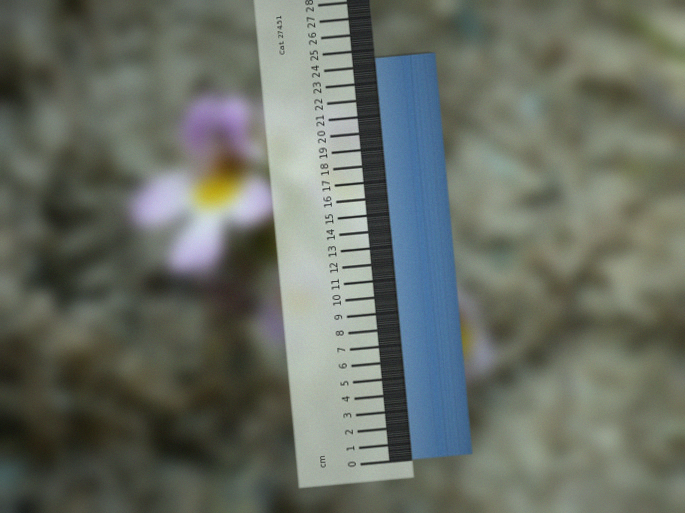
24.5 cm
